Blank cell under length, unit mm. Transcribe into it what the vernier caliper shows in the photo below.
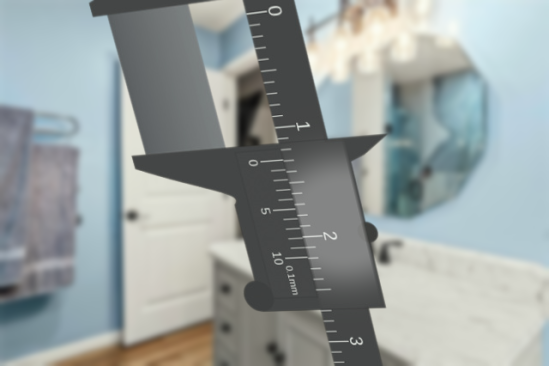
12.9 mm
